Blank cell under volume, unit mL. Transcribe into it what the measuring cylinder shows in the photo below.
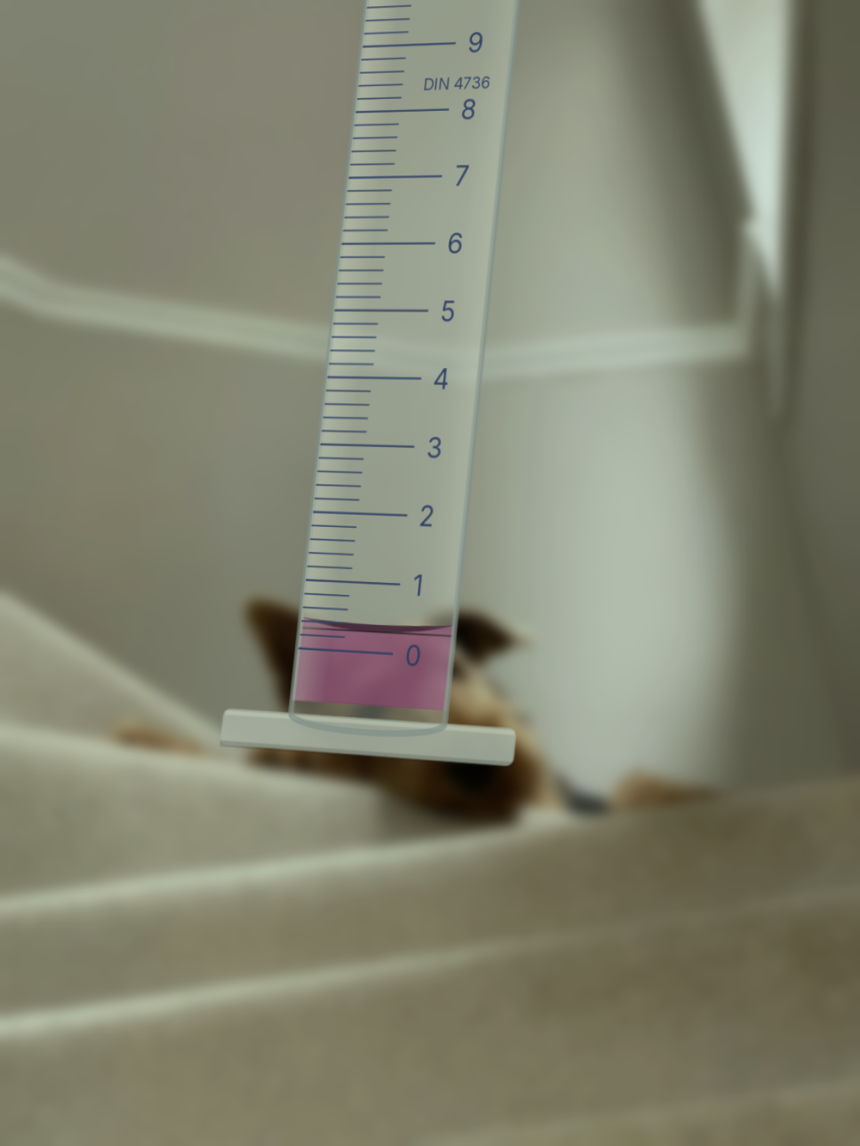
0.3 mL
